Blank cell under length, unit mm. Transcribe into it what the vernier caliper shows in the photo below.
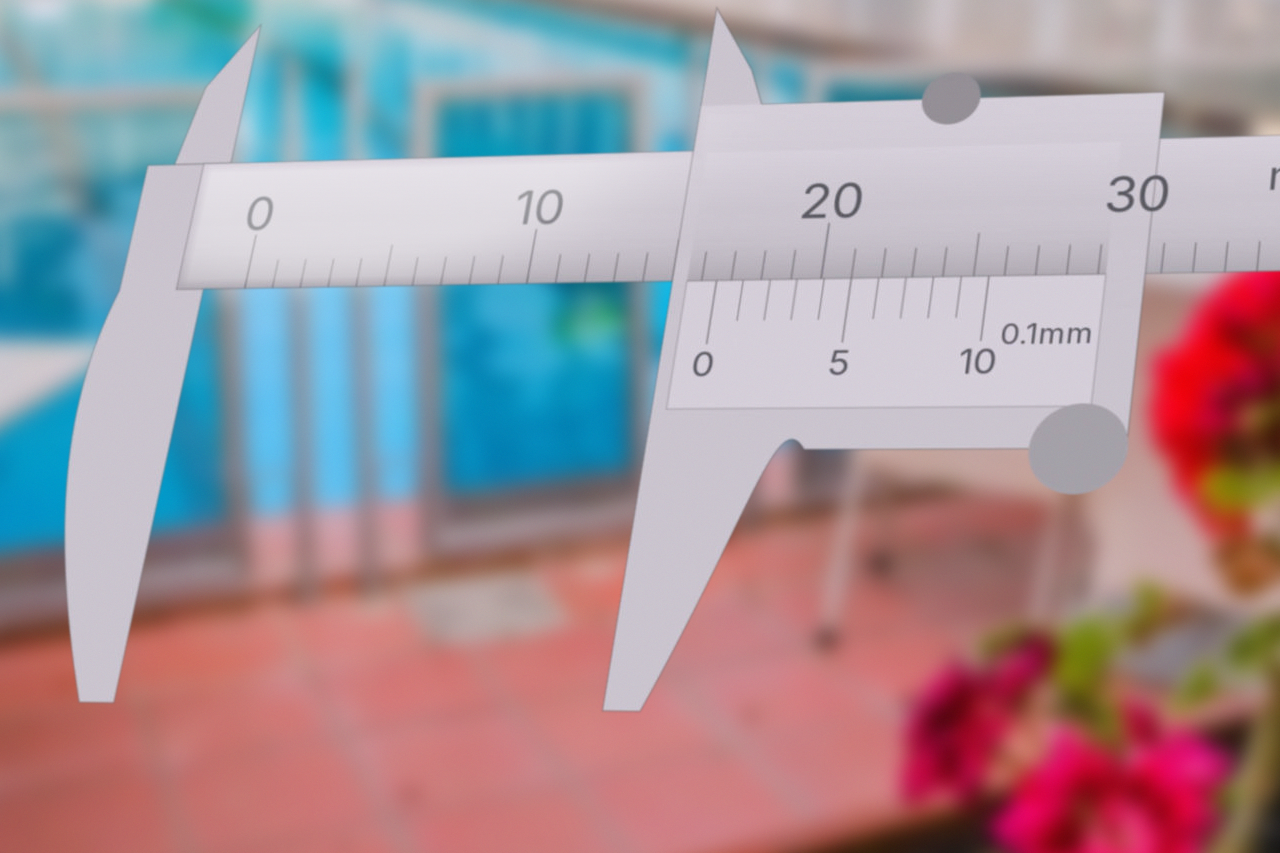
16.5 mm
